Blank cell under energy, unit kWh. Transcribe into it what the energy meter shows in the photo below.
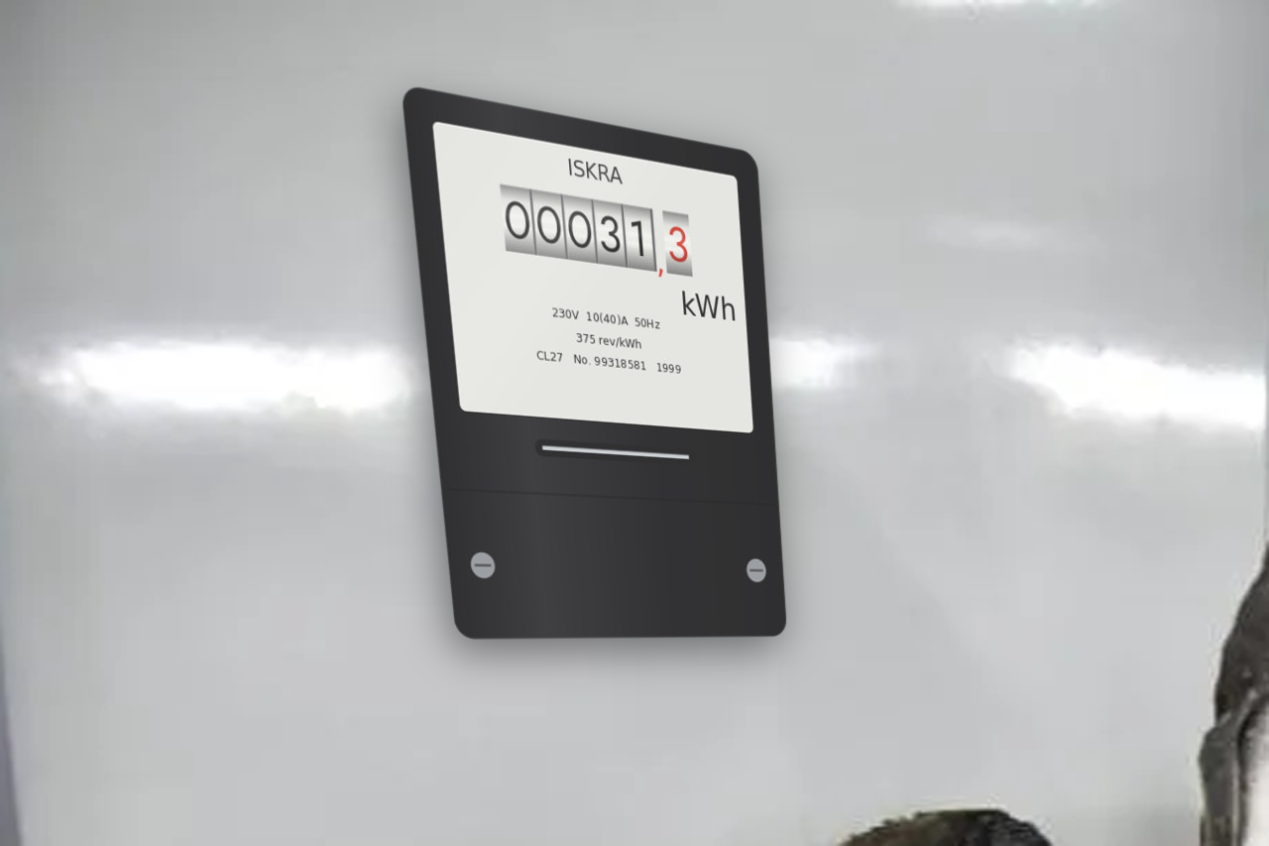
31.3 kWh
